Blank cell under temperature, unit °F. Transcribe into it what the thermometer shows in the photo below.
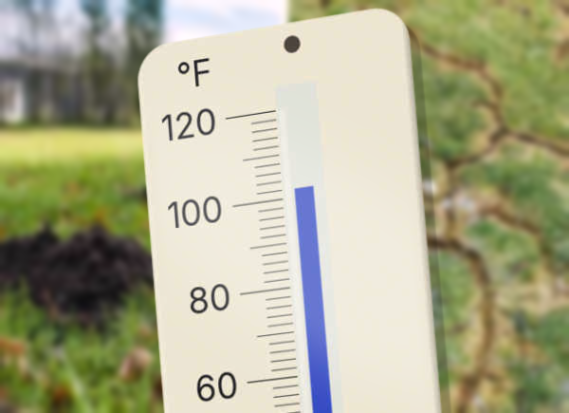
102 °F
